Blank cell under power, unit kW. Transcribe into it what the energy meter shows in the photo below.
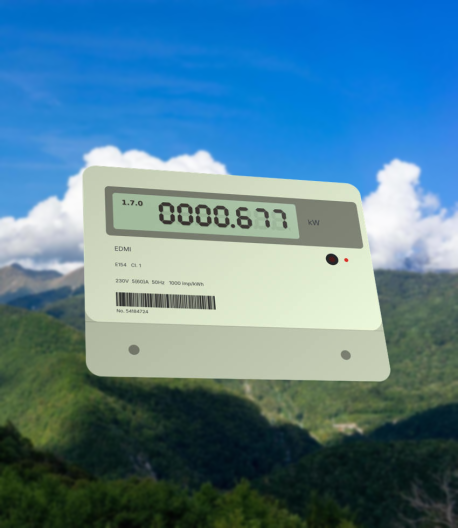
0.677 kW
